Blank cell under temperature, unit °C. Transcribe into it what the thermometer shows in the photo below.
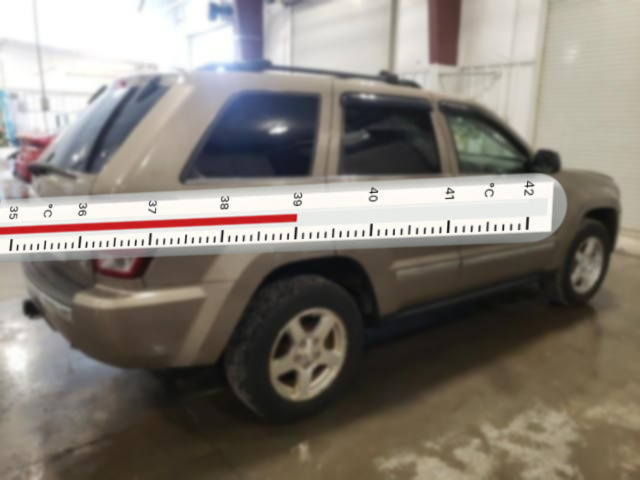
39 °C
